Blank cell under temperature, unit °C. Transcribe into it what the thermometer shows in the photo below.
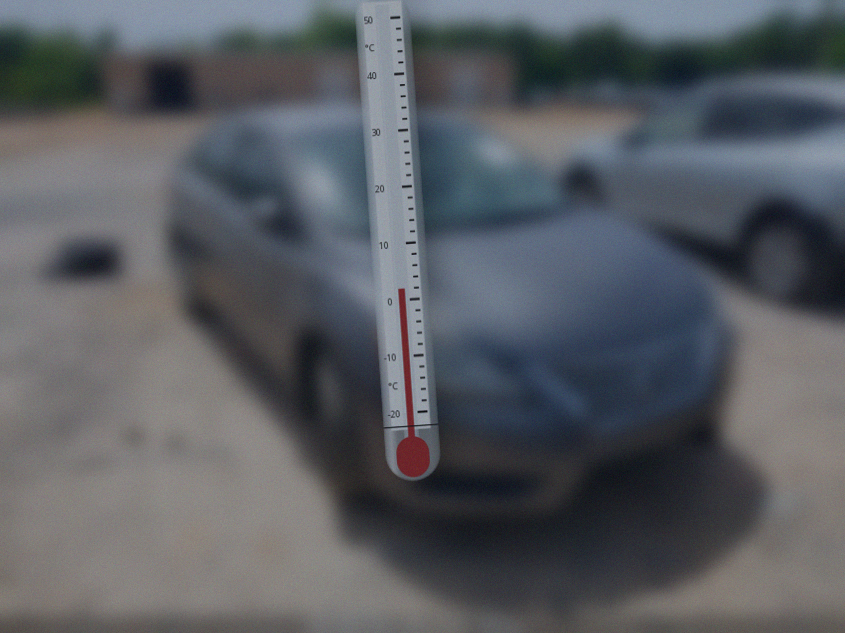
2 °C
